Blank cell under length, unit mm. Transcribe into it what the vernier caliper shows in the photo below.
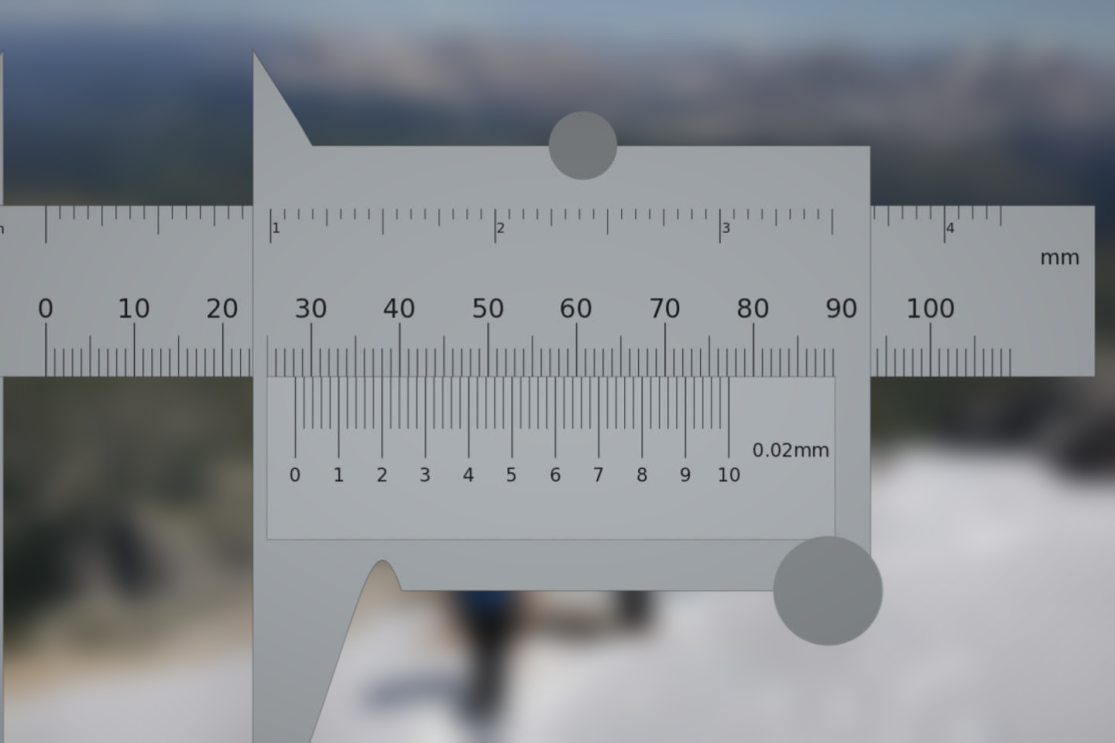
28.2 mm
